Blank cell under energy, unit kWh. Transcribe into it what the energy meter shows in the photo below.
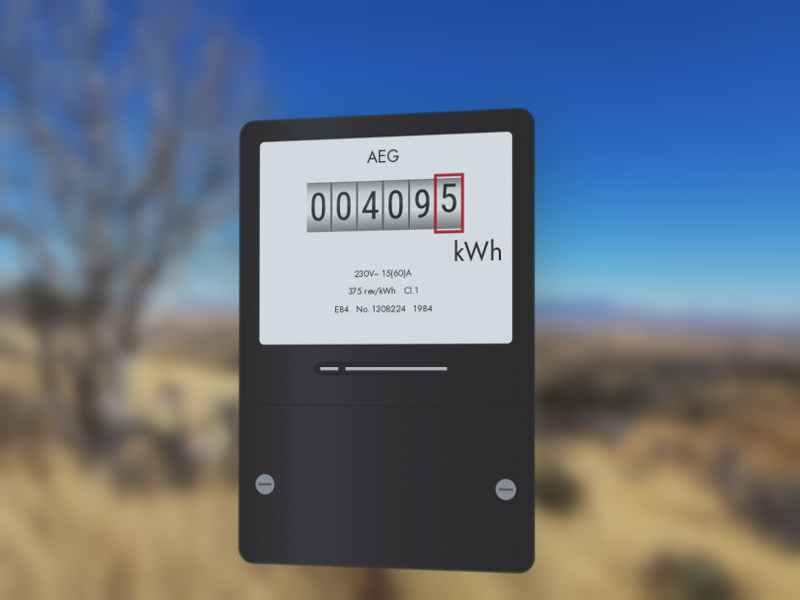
409.5 kWh
